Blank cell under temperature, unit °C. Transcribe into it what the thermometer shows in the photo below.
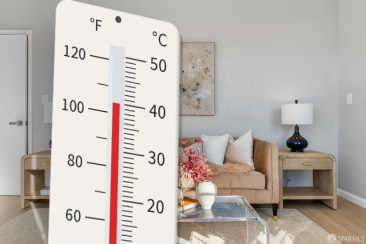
40 °C
